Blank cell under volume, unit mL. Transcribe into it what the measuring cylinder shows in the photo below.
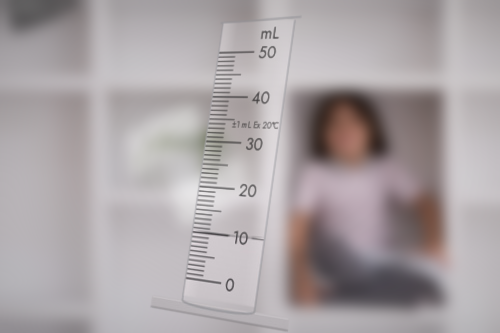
10 mL
